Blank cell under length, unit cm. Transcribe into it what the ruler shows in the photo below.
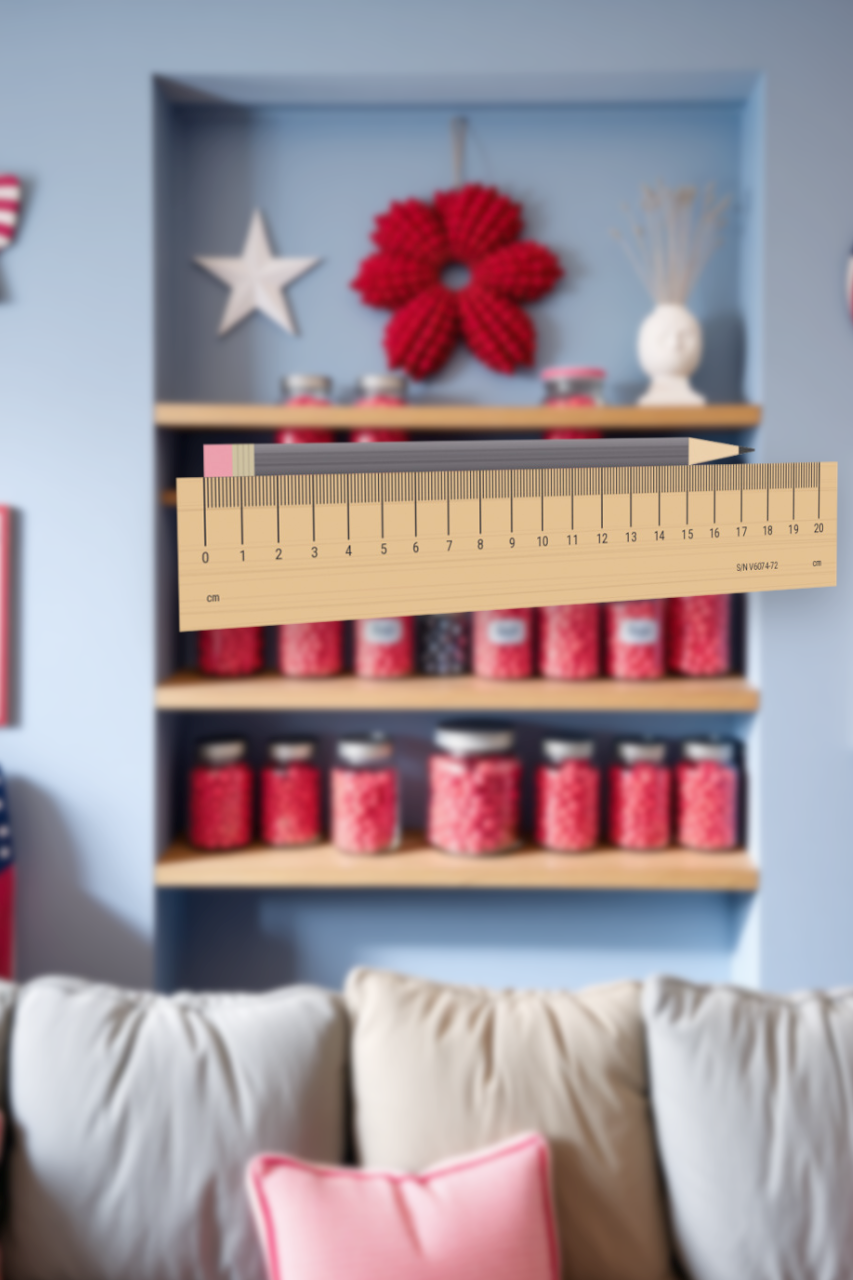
17.5 cm
